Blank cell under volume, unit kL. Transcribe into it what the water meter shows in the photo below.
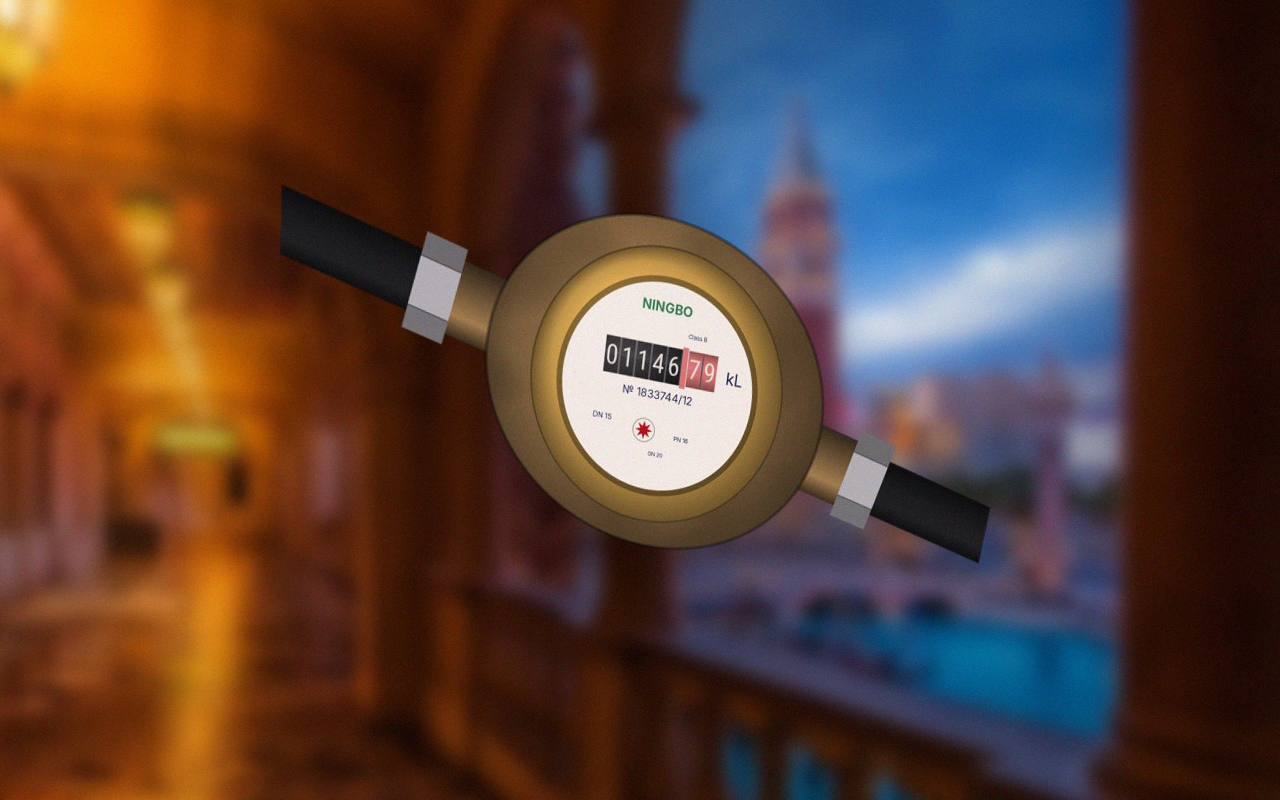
1146.79 kL
